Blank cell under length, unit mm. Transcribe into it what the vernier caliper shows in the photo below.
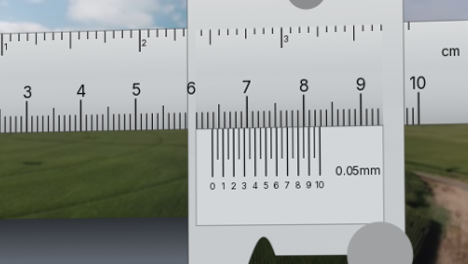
63.8 mm
